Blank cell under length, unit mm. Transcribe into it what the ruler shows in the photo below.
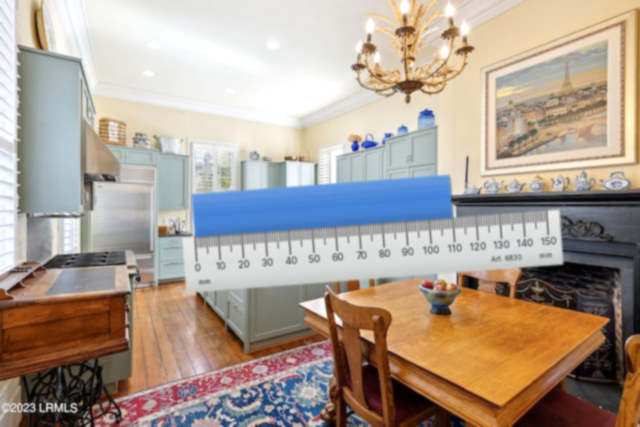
110 mm
